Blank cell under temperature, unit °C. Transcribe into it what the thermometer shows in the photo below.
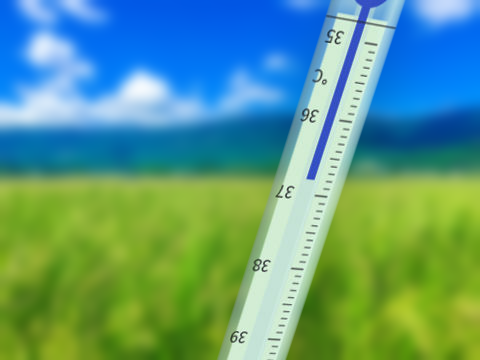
36.8 °C
